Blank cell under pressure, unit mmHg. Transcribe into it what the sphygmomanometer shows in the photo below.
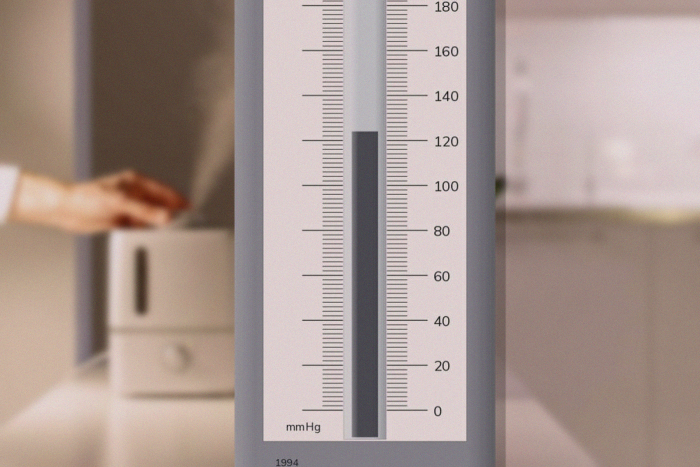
124 mmHg
